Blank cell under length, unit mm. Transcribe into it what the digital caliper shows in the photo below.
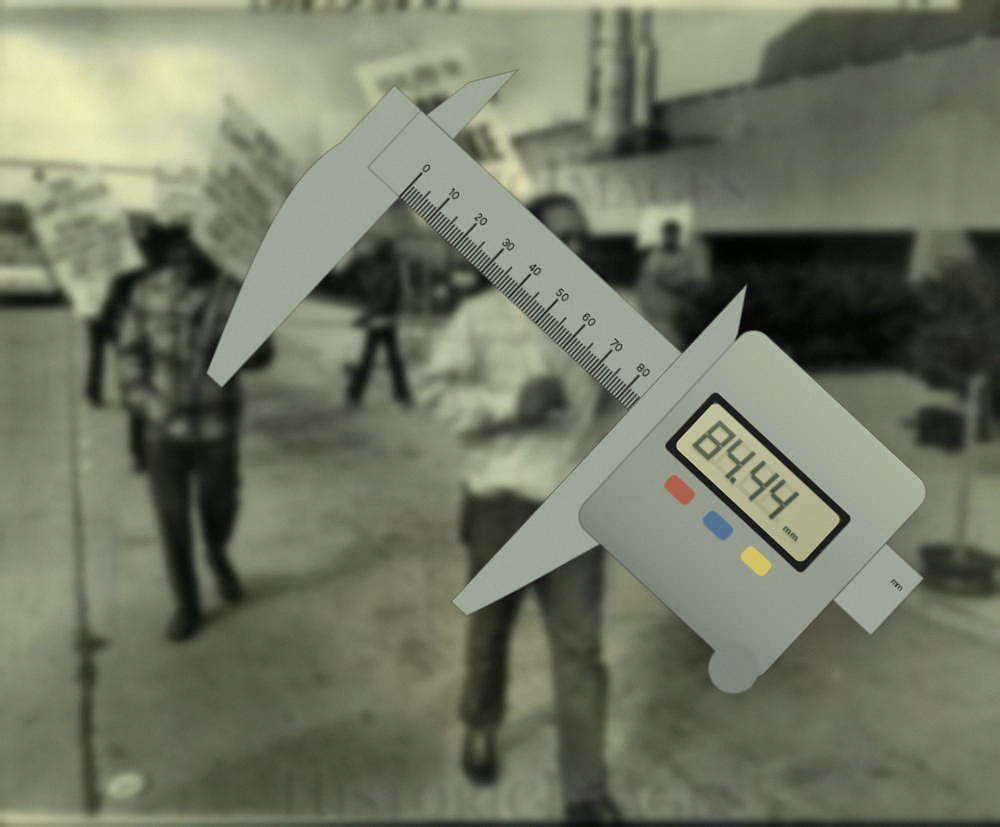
84.44 mm
